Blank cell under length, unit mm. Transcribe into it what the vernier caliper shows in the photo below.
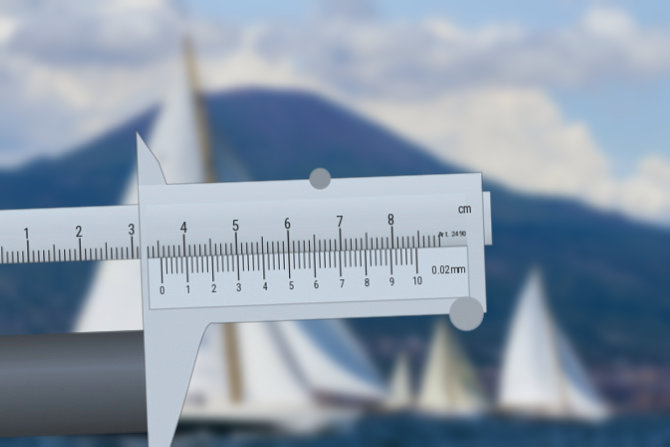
35.5 mm
